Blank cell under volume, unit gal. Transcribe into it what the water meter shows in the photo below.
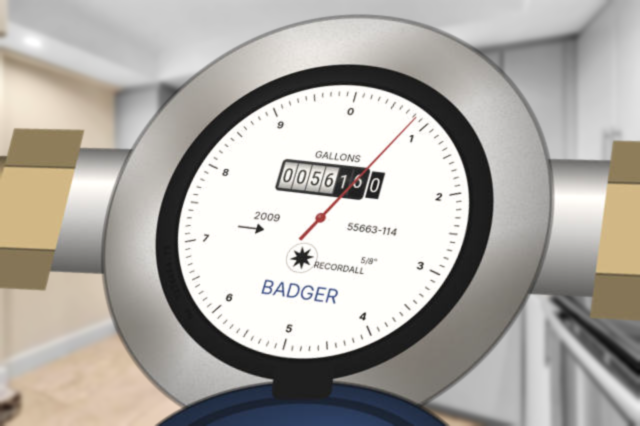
56160.8 gal
